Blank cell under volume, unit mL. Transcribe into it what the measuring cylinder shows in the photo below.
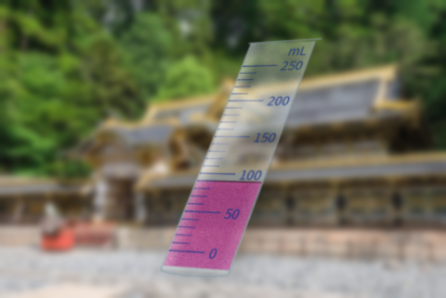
90 mL
